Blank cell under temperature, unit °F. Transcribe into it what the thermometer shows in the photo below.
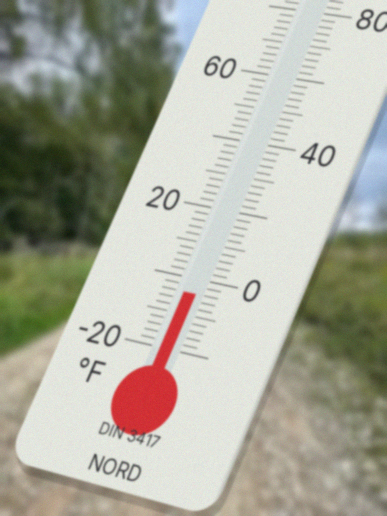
-4 °F
